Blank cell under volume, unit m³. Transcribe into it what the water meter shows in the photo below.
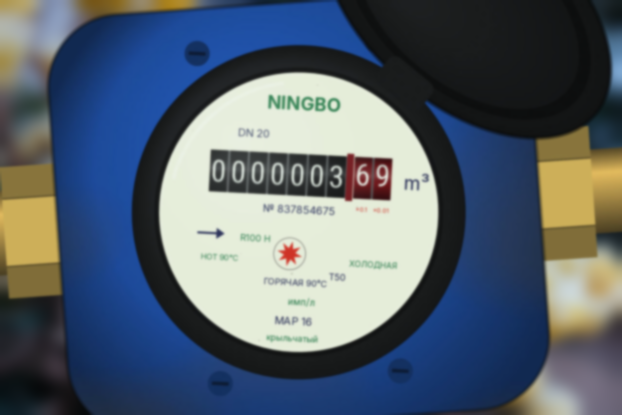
3.69 m³
